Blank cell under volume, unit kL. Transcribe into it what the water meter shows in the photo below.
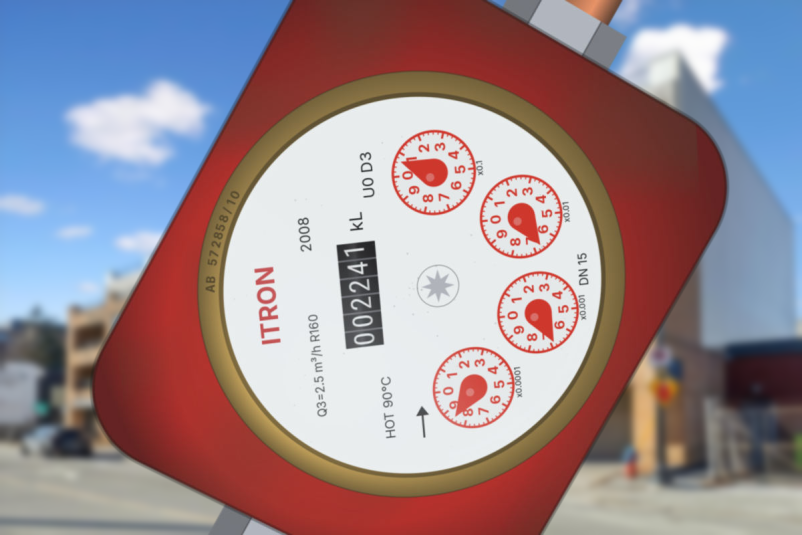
2241.0668 kL
